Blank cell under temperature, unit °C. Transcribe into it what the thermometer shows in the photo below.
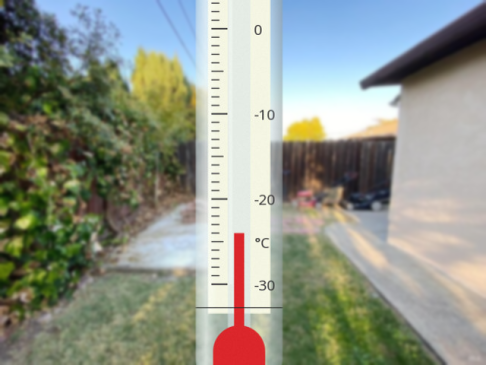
-24 °C
